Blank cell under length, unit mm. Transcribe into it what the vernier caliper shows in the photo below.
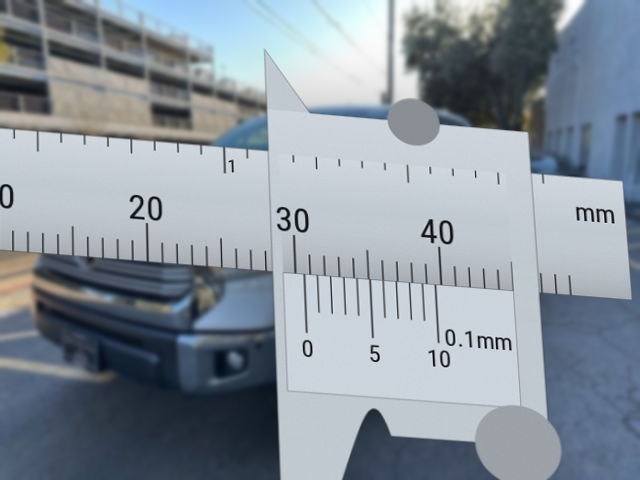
30.6 mm
